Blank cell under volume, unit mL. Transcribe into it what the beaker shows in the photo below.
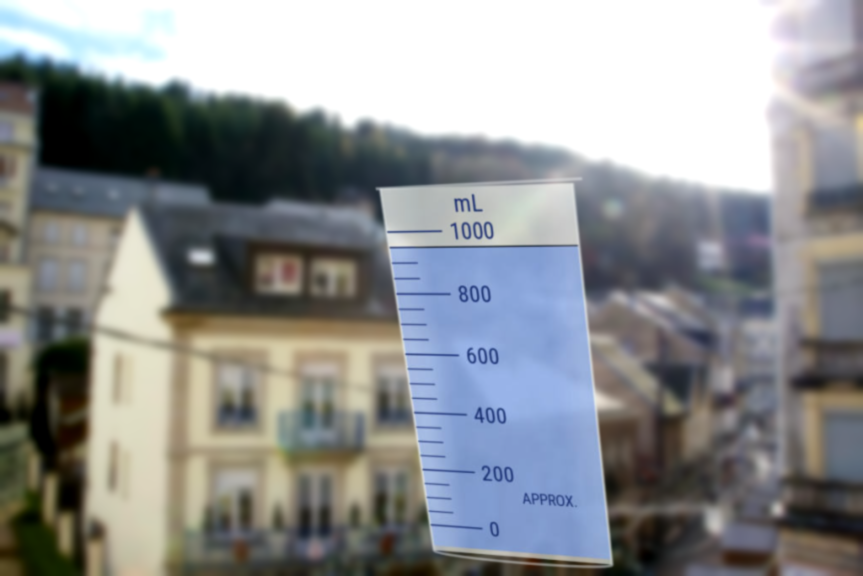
950 mL
